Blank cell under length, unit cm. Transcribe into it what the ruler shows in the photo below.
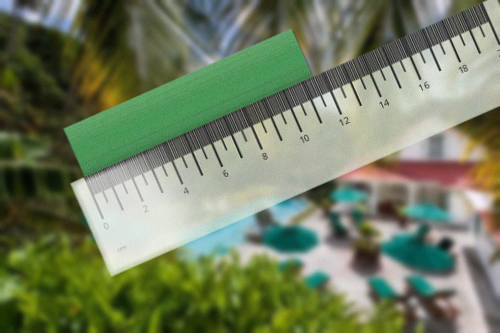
11.5 cm
